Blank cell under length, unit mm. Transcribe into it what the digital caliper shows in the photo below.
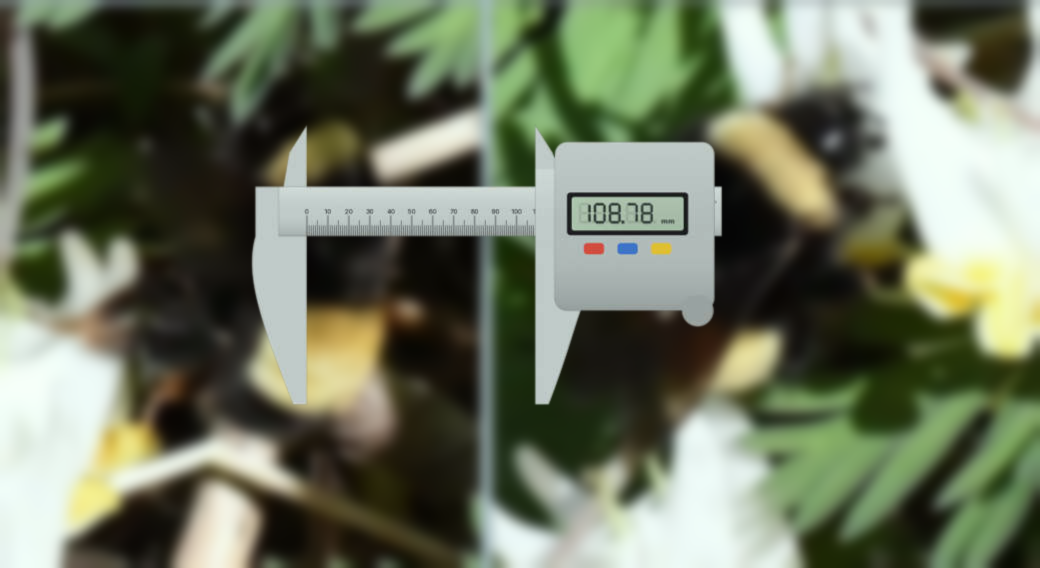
108.78 mm
